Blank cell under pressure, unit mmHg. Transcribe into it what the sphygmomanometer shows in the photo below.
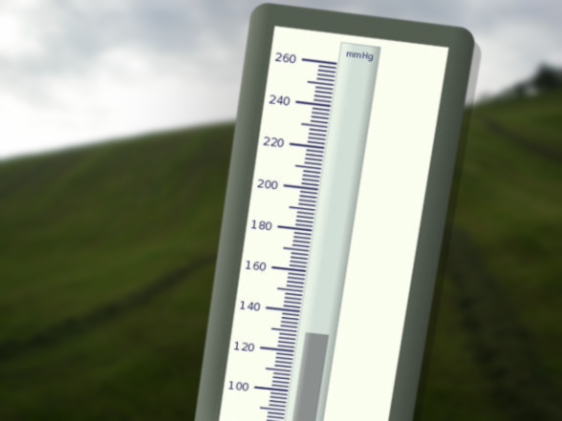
130 mmHg
